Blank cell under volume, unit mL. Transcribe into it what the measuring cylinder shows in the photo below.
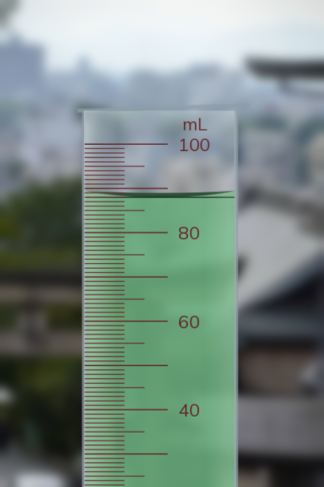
88 mL
